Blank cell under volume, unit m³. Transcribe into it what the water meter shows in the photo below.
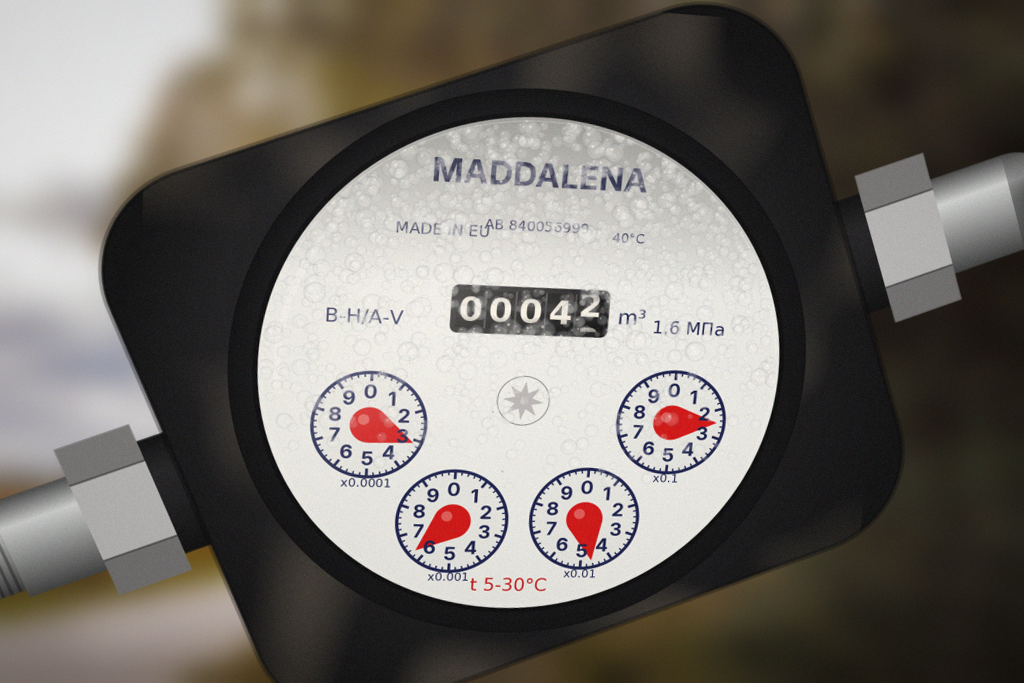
42.2463 m³
